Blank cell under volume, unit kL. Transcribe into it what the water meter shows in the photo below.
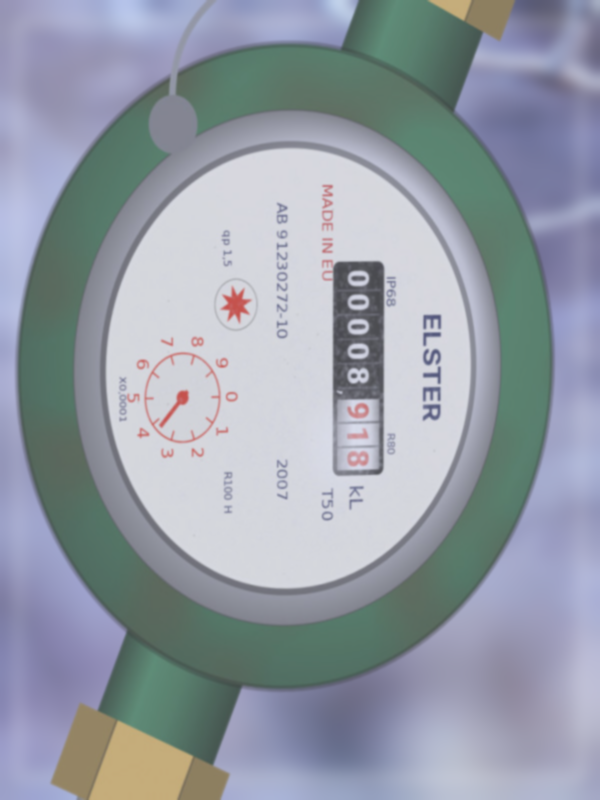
8.9183 kL
